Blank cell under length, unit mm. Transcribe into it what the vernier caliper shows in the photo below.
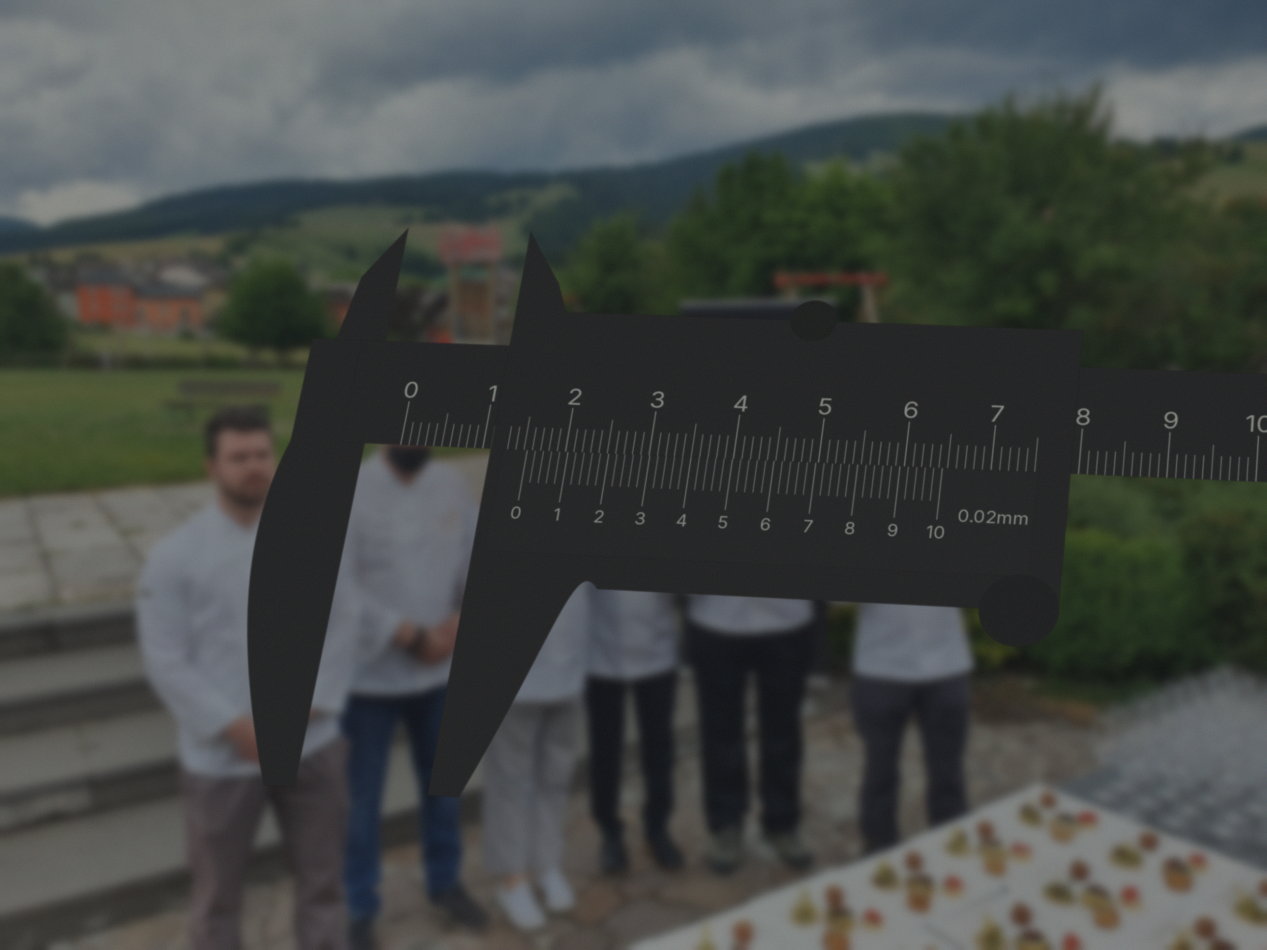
15.4 mm
